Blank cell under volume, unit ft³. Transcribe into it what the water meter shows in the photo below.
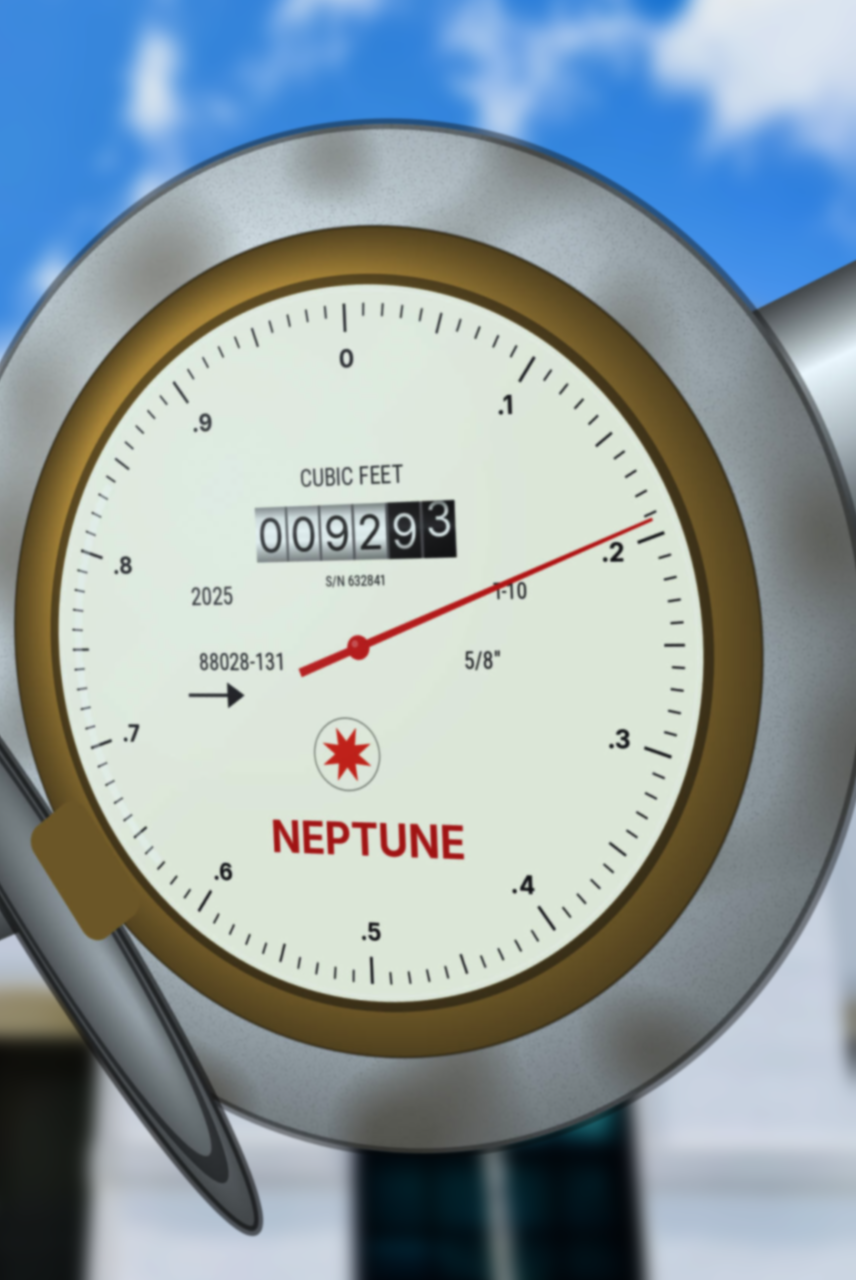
9293.19 ft³
